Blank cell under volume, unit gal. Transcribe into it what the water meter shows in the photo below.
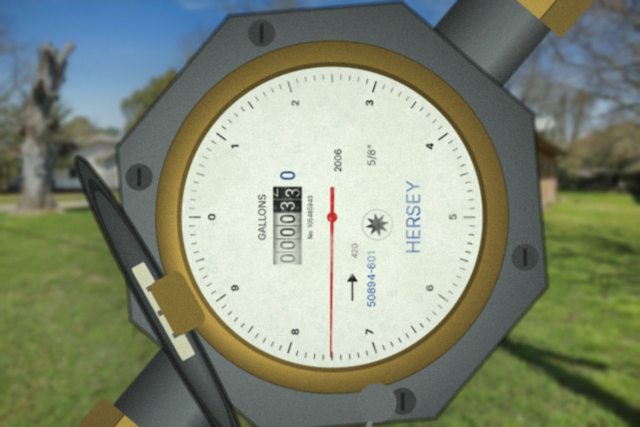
327.5 gal
